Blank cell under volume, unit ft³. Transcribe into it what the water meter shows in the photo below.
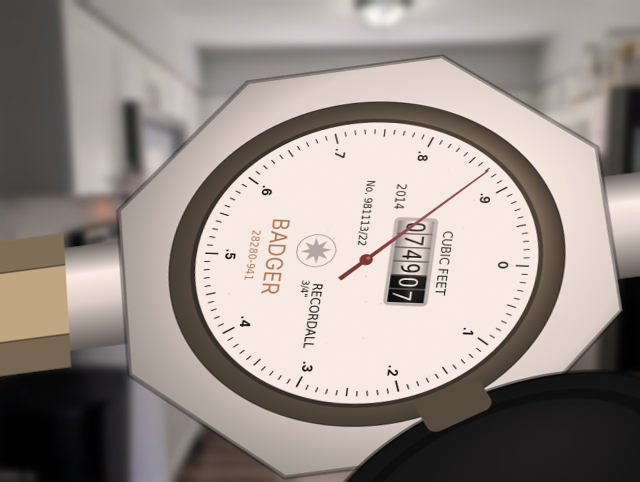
74906.87 ft³
